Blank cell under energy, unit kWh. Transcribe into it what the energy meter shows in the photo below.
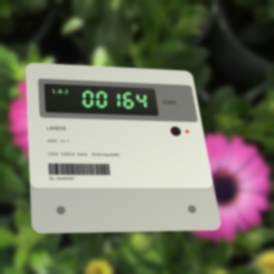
164 kWh
